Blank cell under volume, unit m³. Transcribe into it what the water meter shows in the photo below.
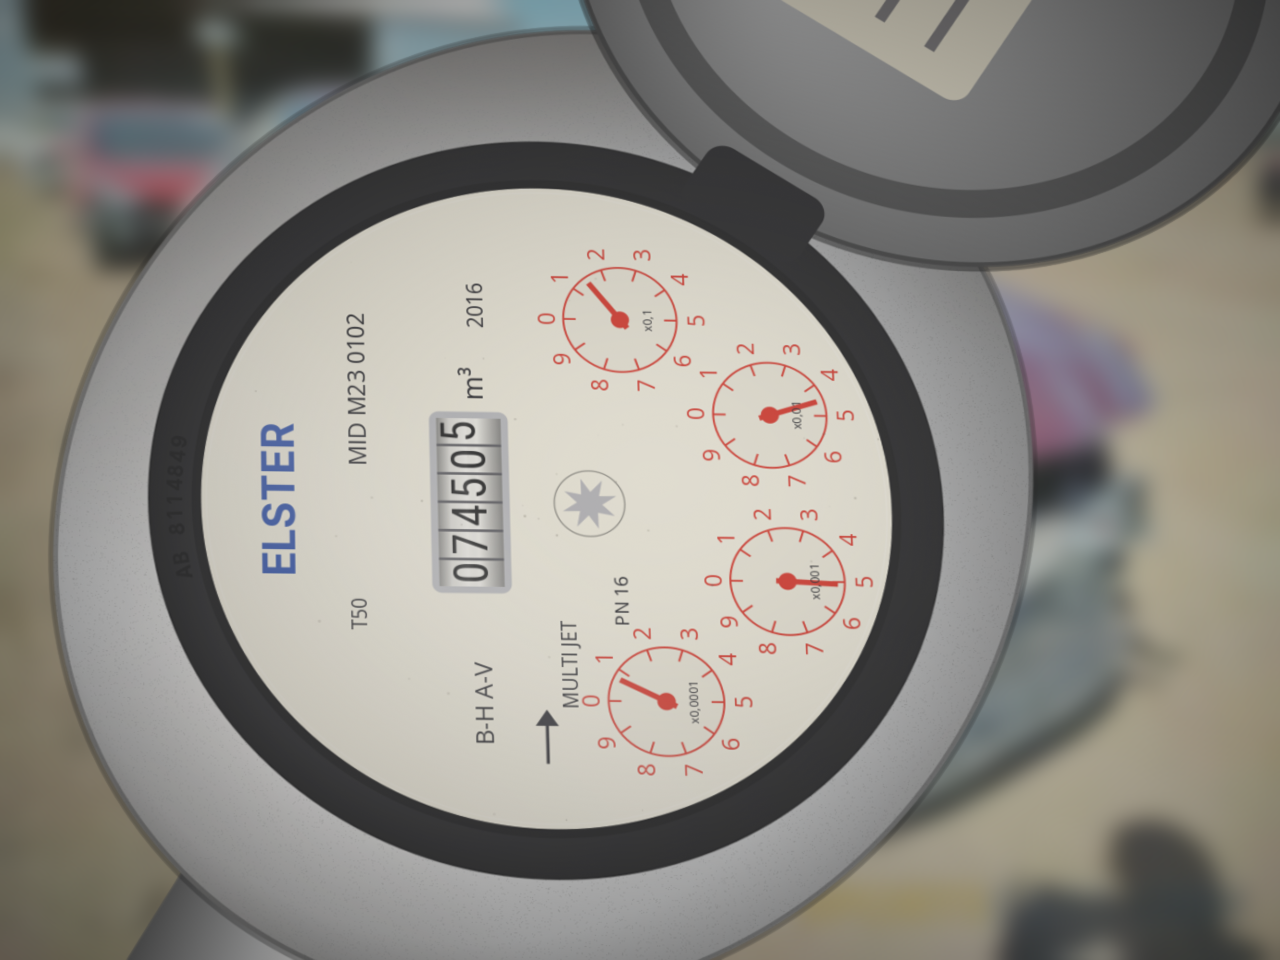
74505.1450 m³
